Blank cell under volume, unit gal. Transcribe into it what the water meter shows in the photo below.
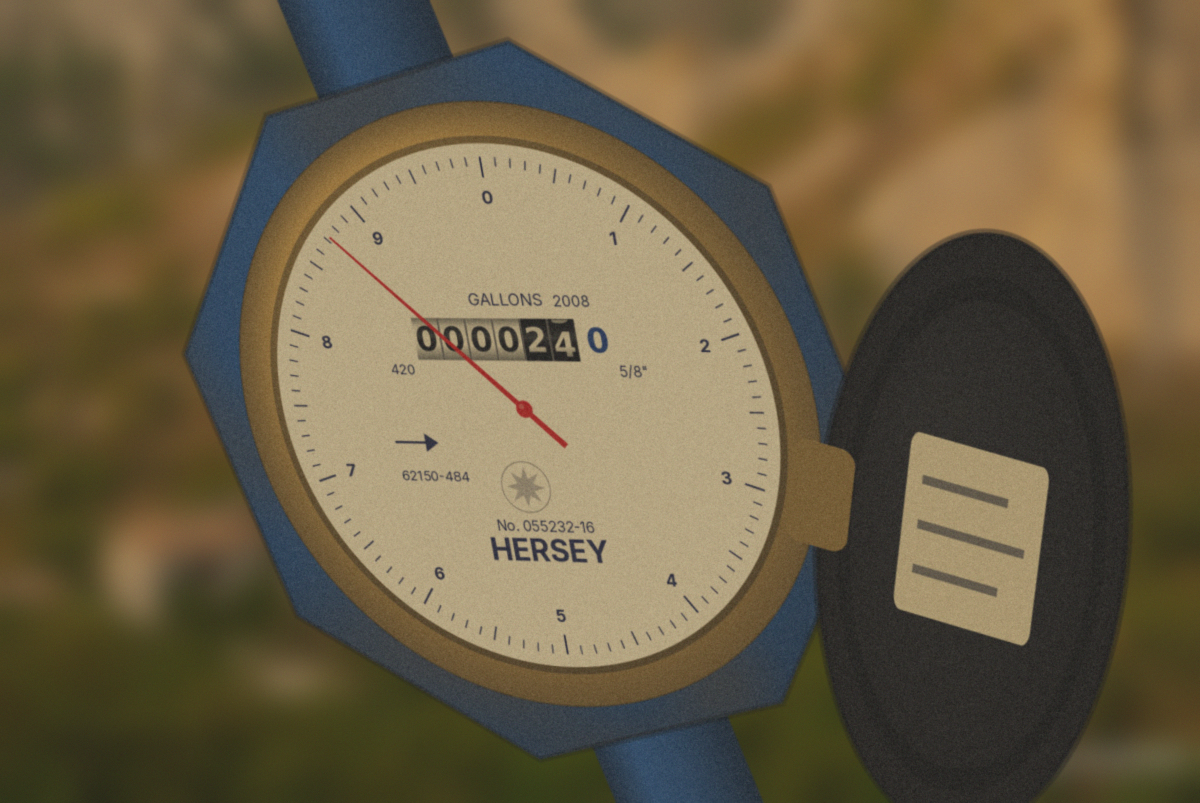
238.7 gal
